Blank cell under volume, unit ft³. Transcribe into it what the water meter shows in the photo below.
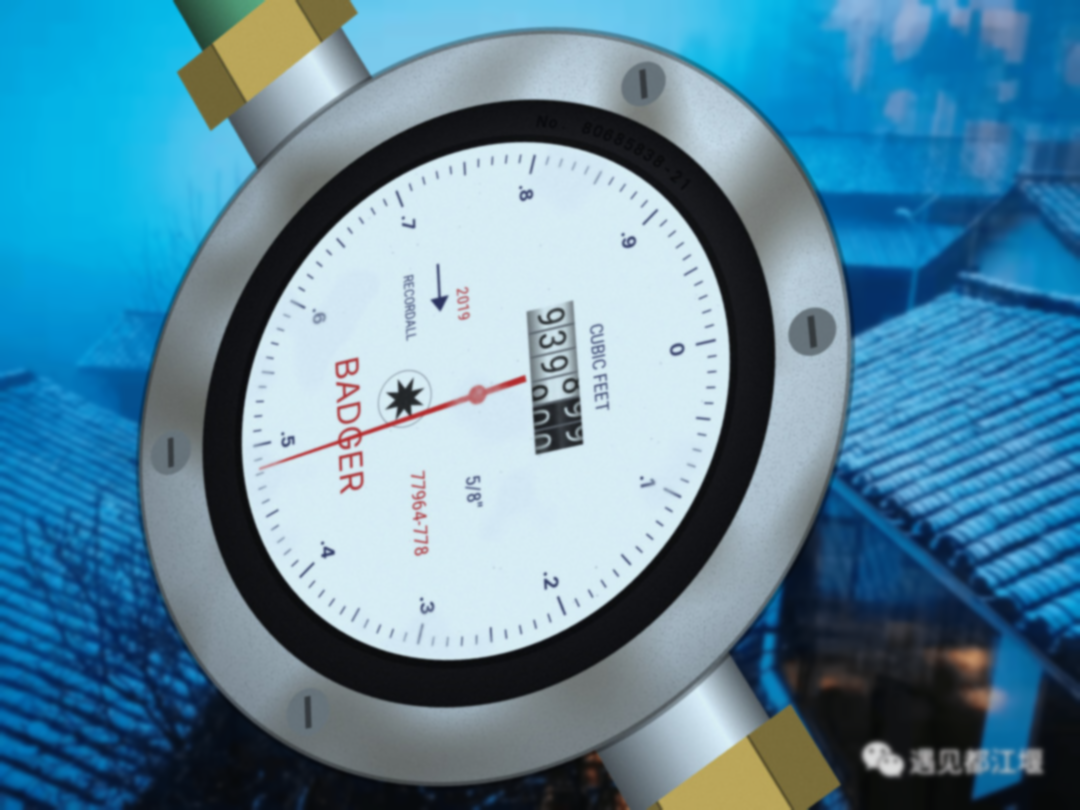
939899.48 ft³
